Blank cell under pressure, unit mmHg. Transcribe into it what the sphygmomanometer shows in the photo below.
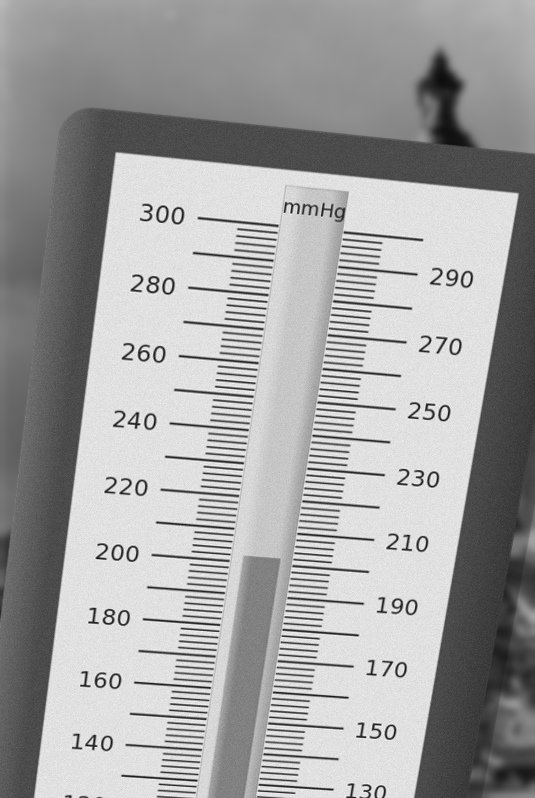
202 mmHg
